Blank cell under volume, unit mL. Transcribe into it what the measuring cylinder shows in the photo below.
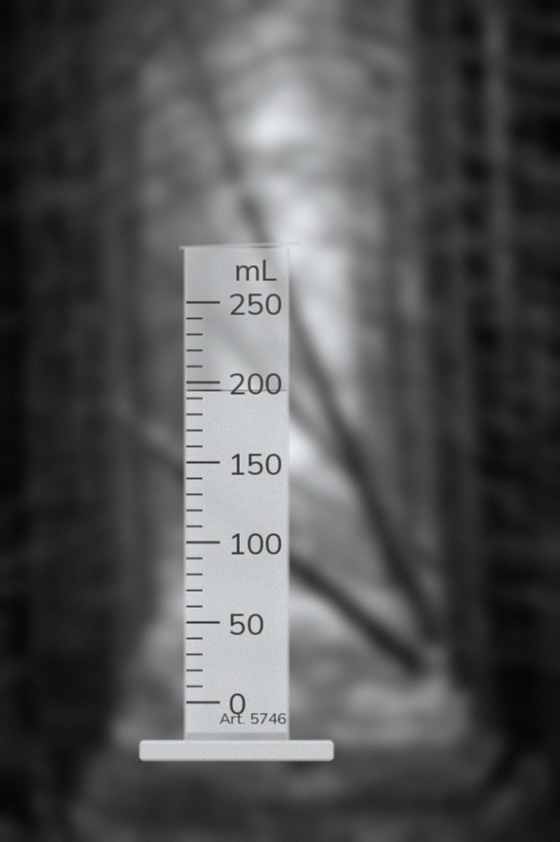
195 mL
